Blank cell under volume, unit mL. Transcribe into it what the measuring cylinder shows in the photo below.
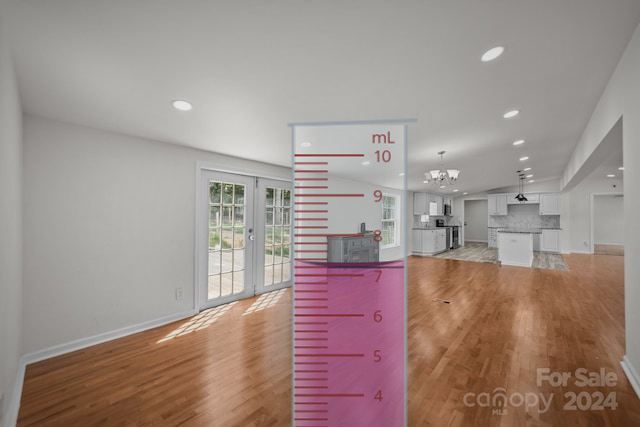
7.2 mL
